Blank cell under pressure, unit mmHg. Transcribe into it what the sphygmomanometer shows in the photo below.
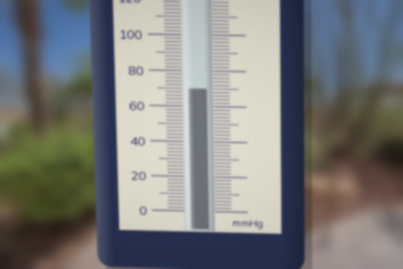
70 mmHg
